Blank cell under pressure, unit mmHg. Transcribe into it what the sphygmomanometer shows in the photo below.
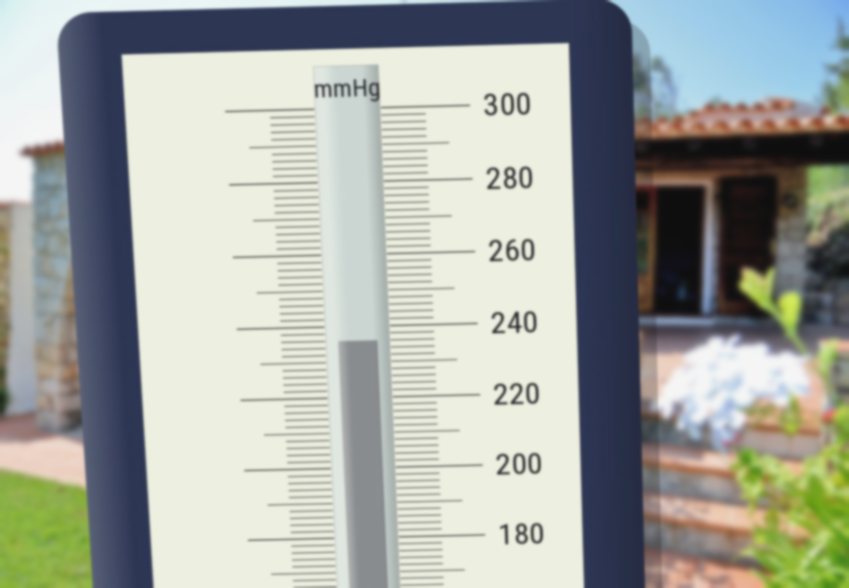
236 mmHg
